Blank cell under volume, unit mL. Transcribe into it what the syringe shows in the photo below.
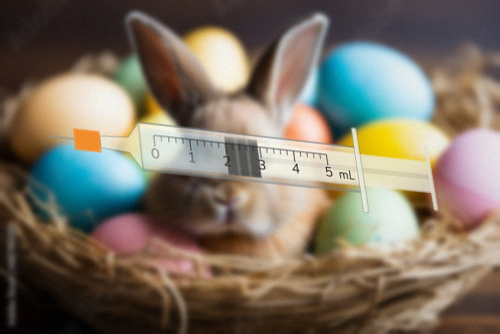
2 mL
